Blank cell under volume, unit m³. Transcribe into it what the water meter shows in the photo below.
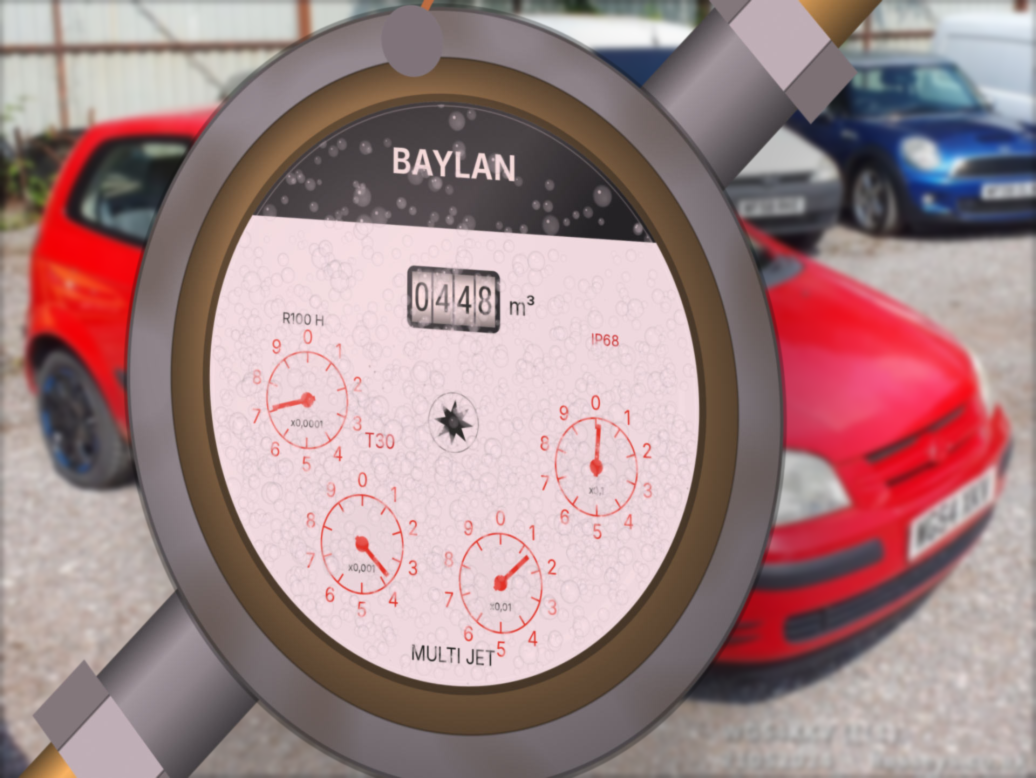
448.0137 m³
